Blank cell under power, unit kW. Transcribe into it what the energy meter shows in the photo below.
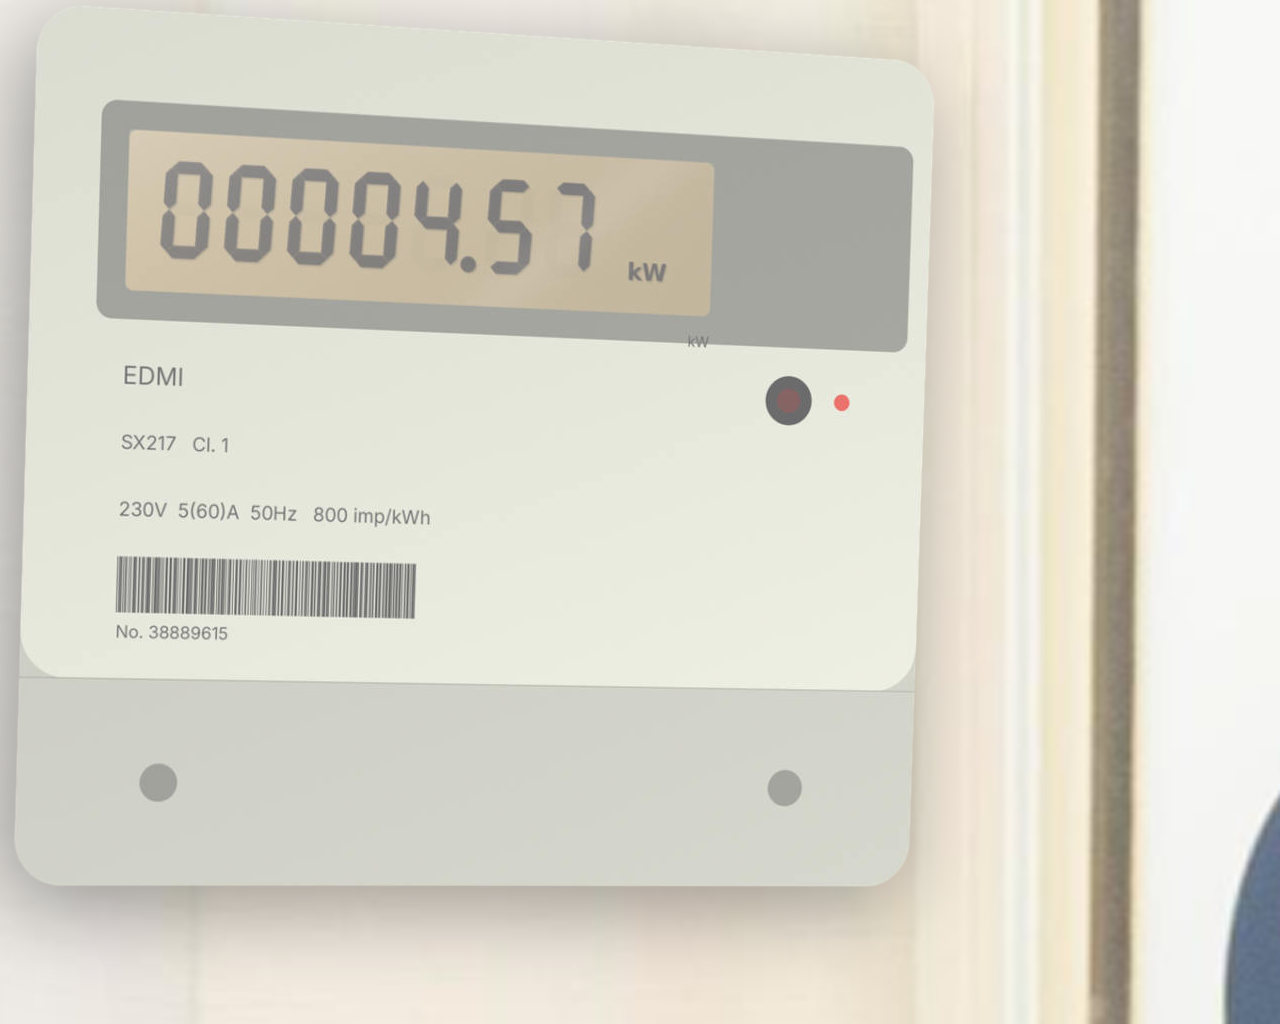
4.57 kW
